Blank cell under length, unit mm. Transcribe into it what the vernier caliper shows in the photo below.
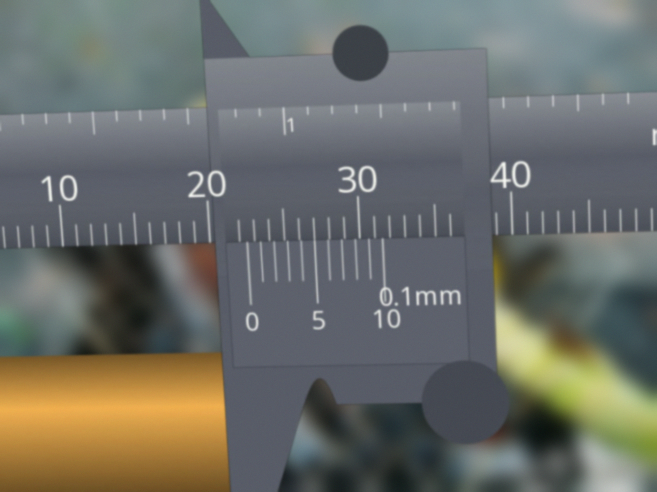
22.5 mm
